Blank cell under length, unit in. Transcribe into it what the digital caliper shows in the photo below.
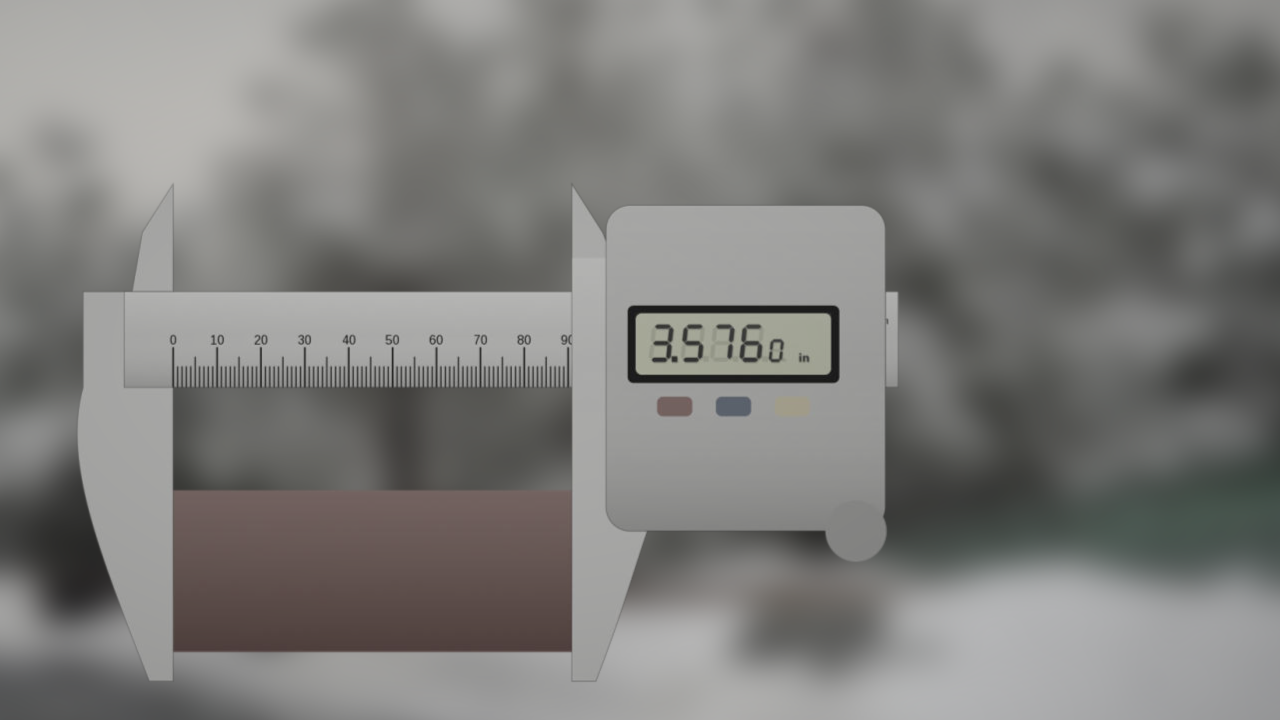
3.5760 in
